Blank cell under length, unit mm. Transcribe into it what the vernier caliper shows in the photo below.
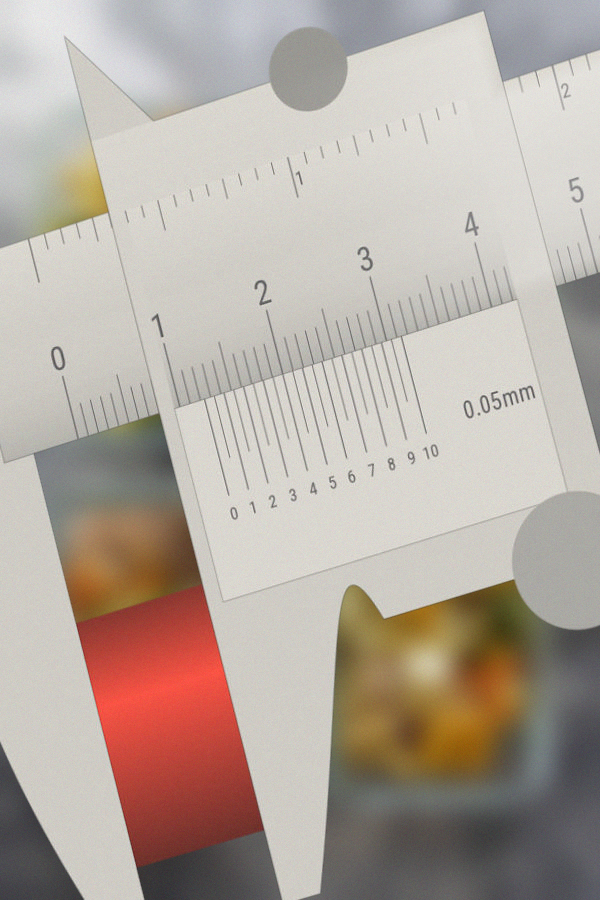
12.4 mm
